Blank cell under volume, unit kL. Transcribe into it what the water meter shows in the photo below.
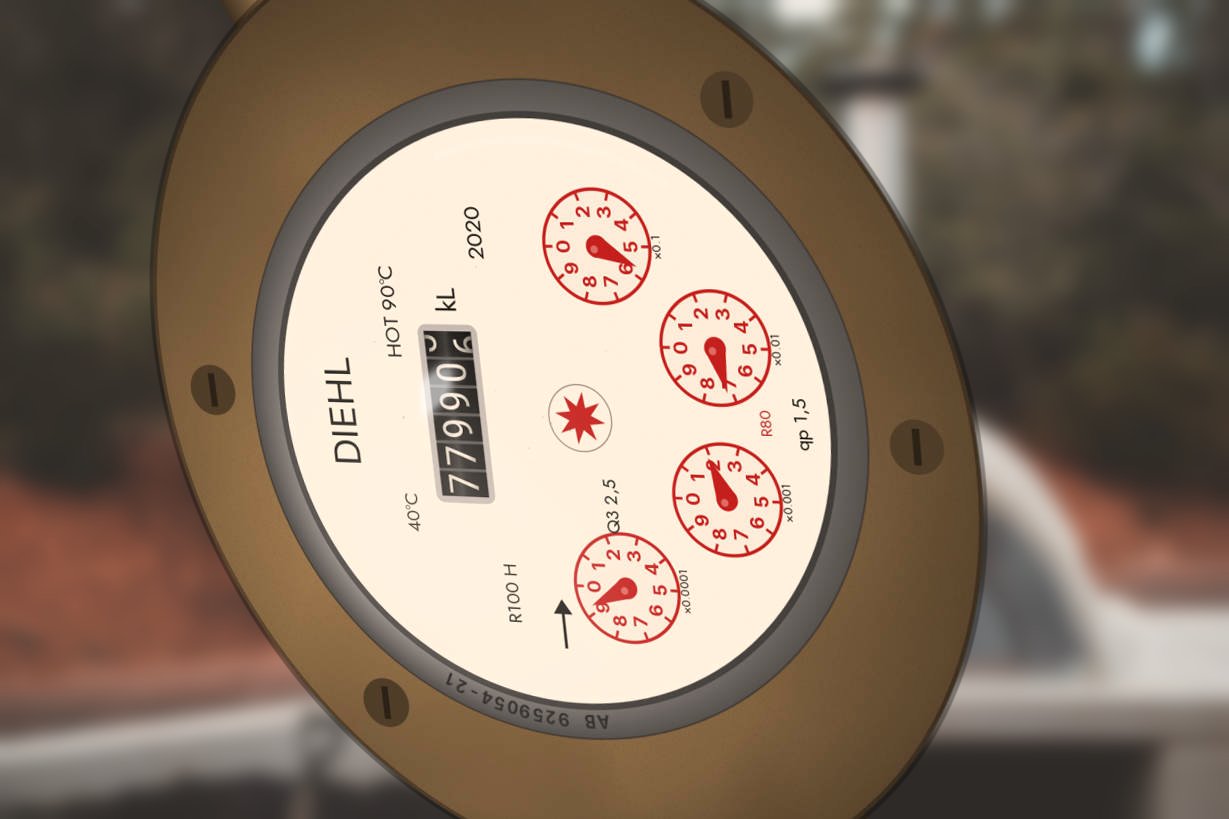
779905.5719 kL
